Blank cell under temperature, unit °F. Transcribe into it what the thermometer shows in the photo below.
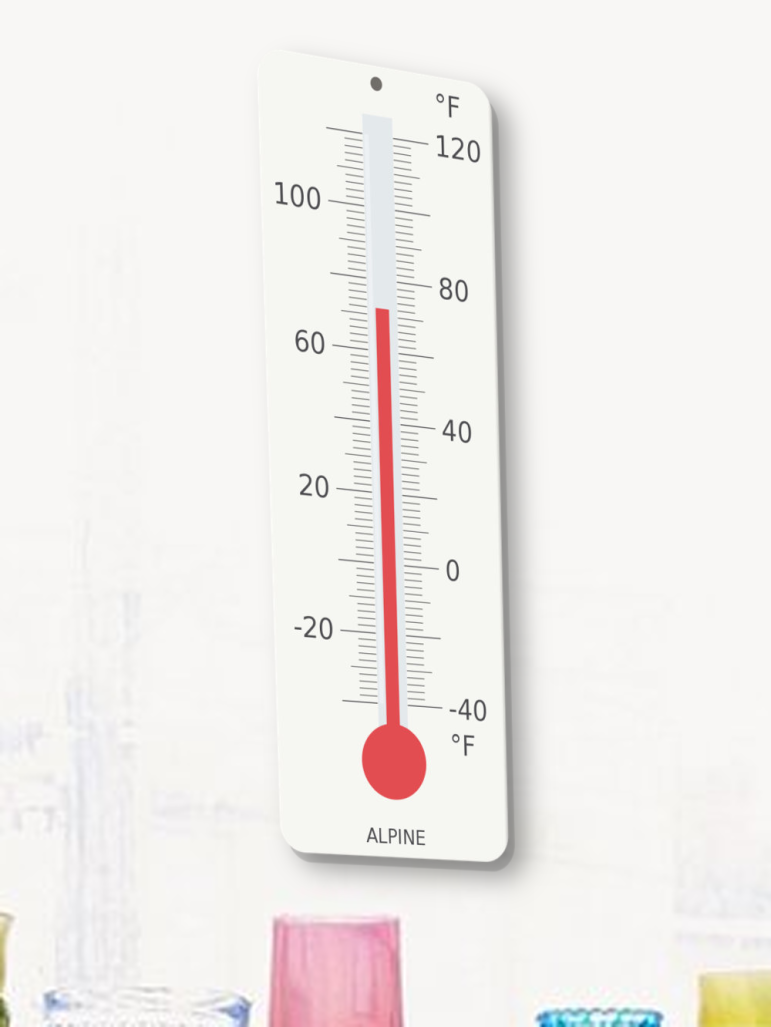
72 °F
